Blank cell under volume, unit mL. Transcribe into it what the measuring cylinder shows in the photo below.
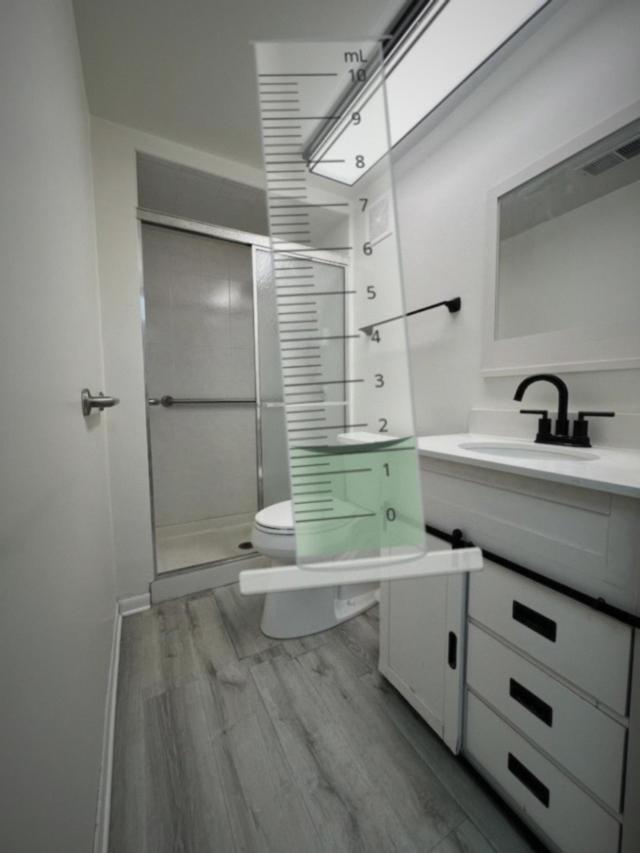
1.4 mL
